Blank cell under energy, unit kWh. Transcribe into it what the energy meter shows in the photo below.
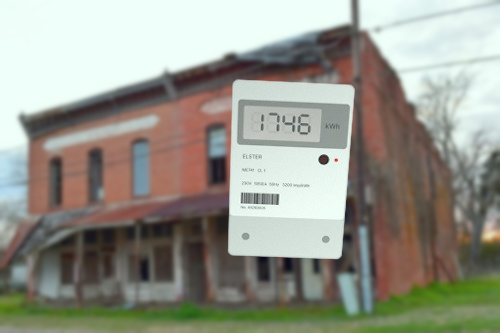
1746 kWh
